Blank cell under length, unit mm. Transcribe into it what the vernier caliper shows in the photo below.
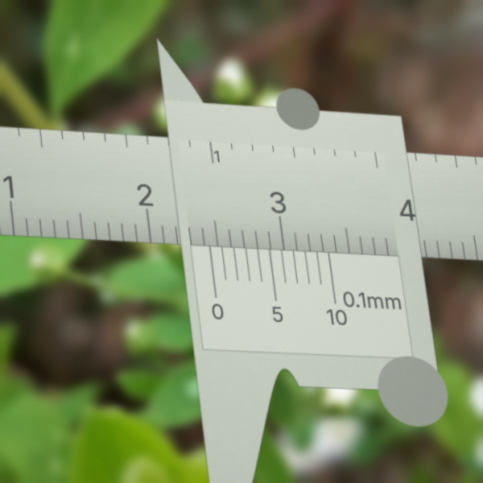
24.4 mm
